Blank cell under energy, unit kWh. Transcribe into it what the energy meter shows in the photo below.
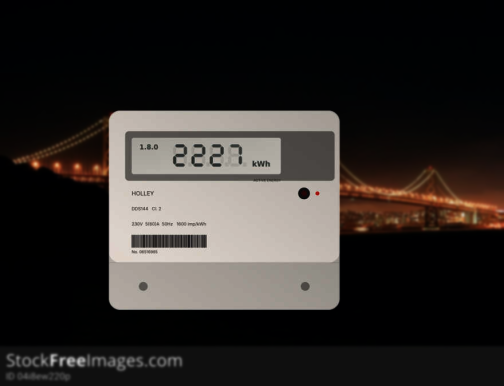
2227 kWh
